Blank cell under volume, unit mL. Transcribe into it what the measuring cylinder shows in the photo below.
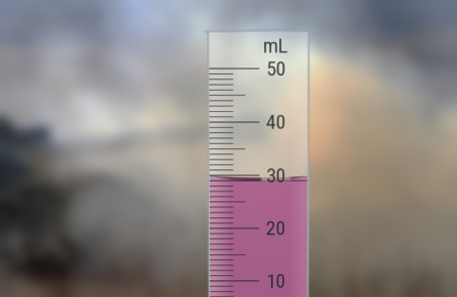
29 mL
